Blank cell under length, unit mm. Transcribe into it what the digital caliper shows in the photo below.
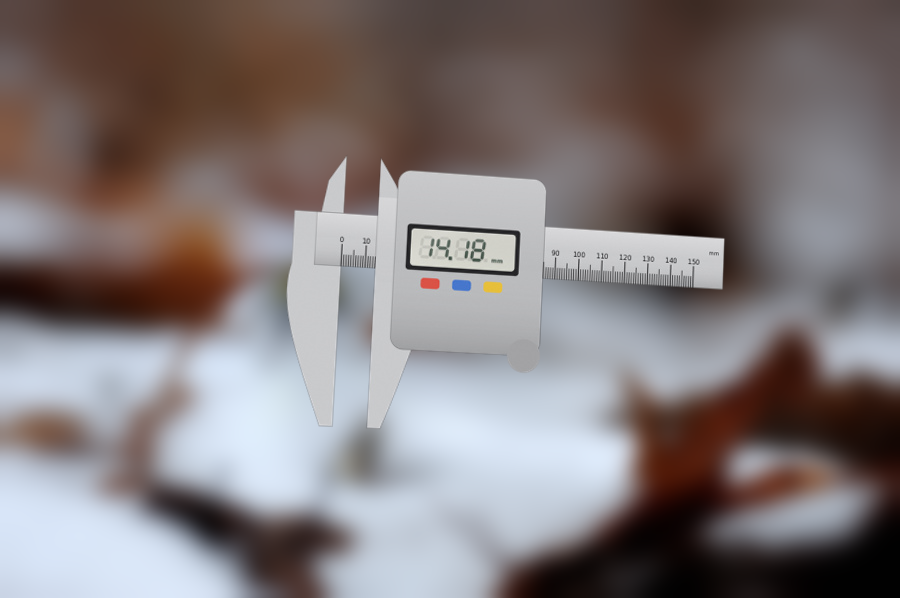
14.18 mm
